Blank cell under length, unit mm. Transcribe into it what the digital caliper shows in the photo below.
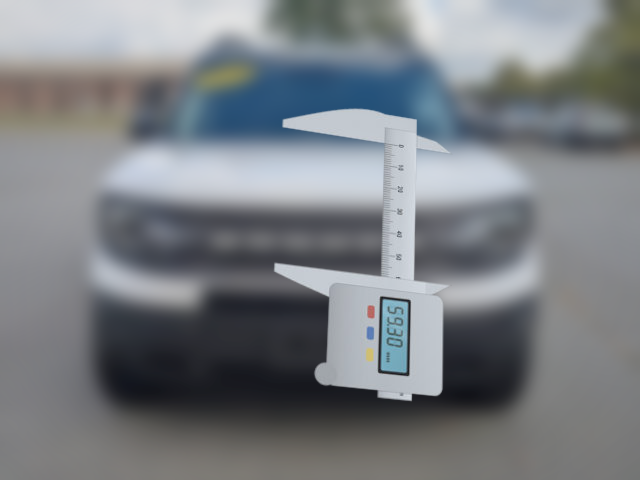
59.30 mm
